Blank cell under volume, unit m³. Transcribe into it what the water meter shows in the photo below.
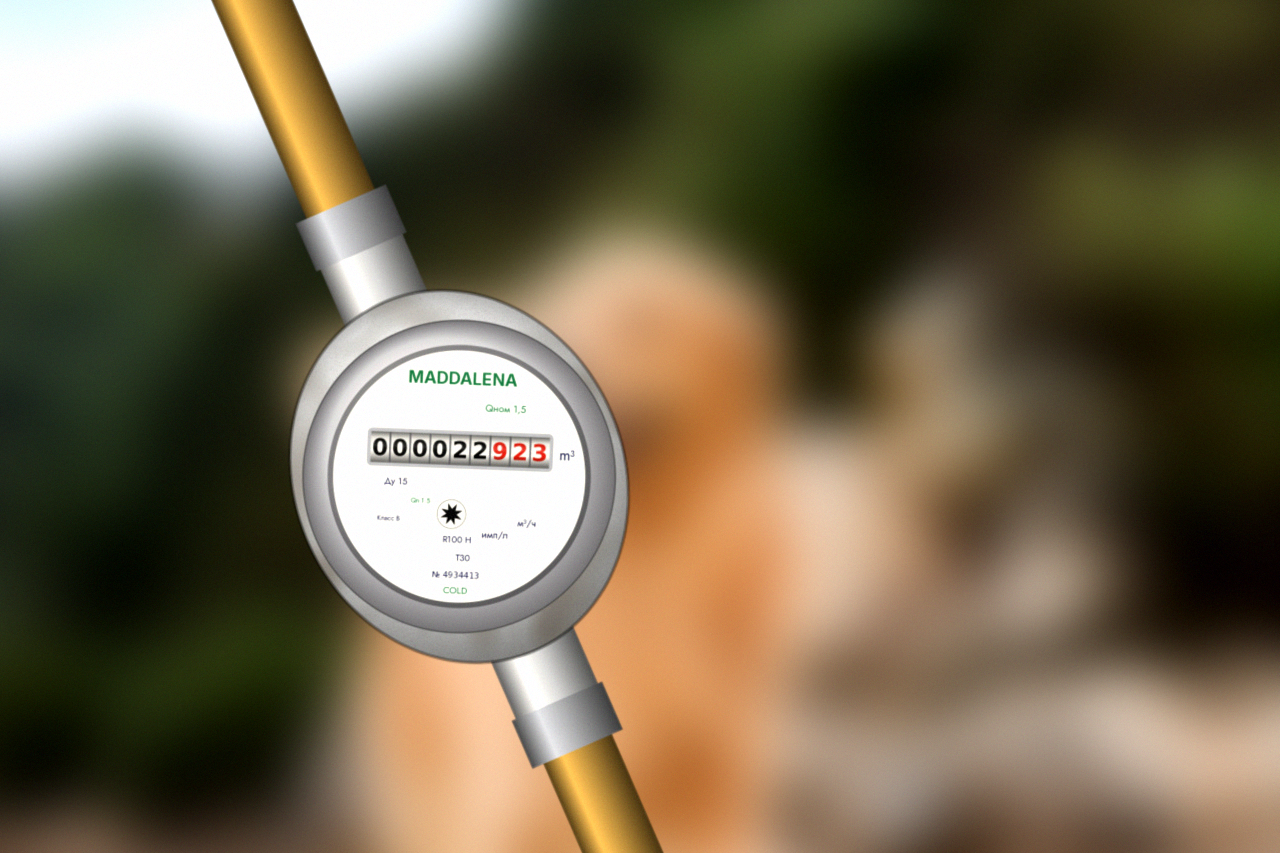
22.923 m³
